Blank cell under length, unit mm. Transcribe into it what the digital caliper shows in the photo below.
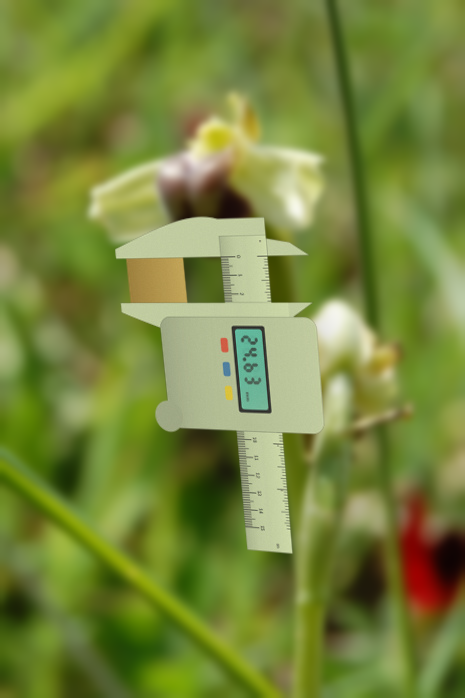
24.63 mm
